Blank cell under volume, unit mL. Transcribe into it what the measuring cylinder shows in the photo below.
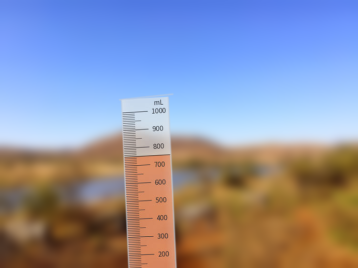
750 mL
